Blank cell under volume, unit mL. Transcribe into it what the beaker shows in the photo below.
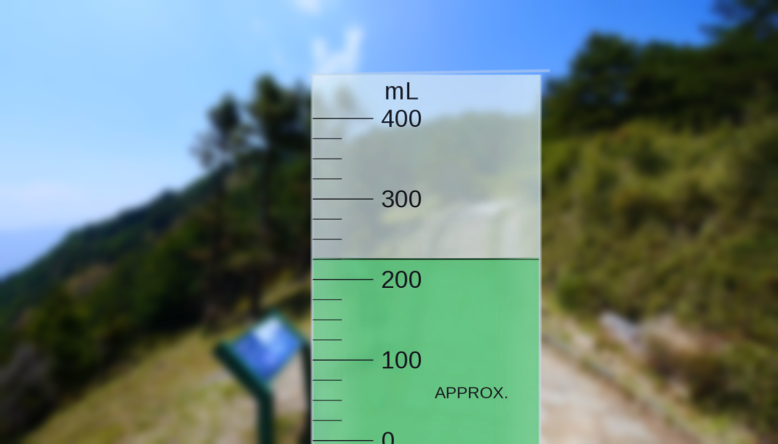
225 mL
